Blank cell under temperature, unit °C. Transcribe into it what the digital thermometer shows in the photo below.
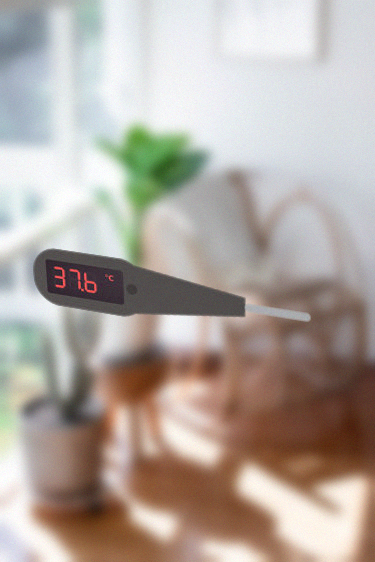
37.6 °C
